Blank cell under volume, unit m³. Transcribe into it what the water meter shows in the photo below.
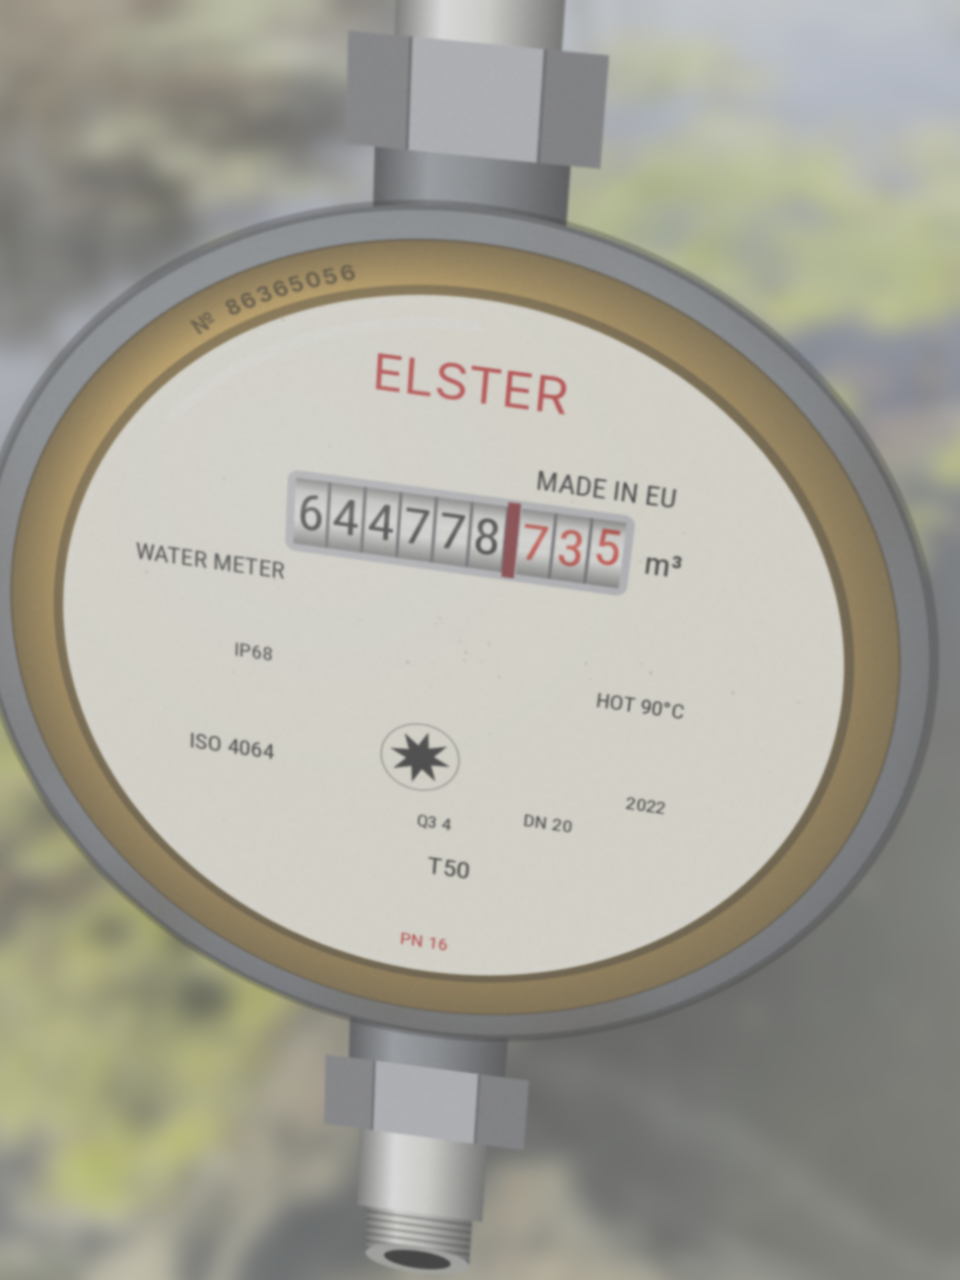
644778.735 m³
